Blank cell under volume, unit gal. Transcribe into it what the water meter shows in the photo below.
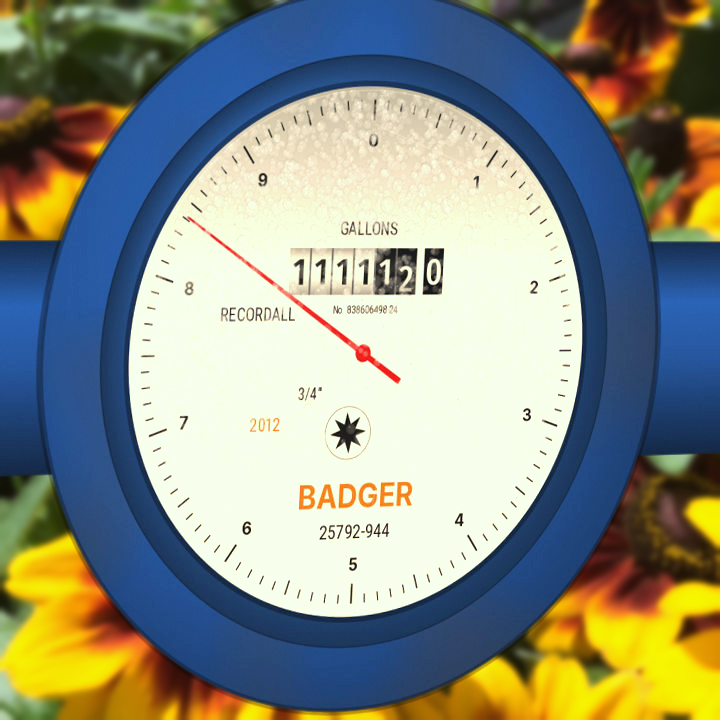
1111118.4 gal
